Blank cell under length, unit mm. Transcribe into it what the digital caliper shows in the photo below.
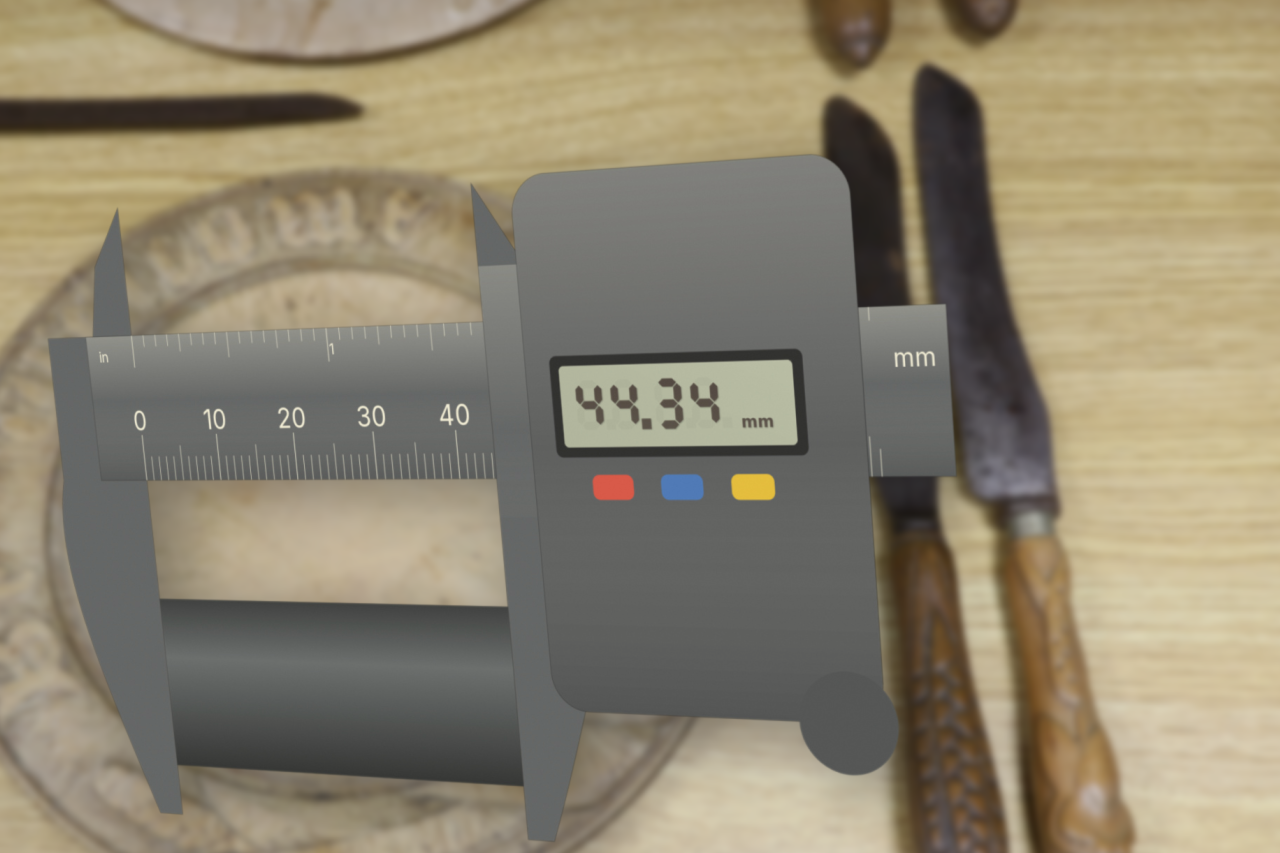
44.34 mm
